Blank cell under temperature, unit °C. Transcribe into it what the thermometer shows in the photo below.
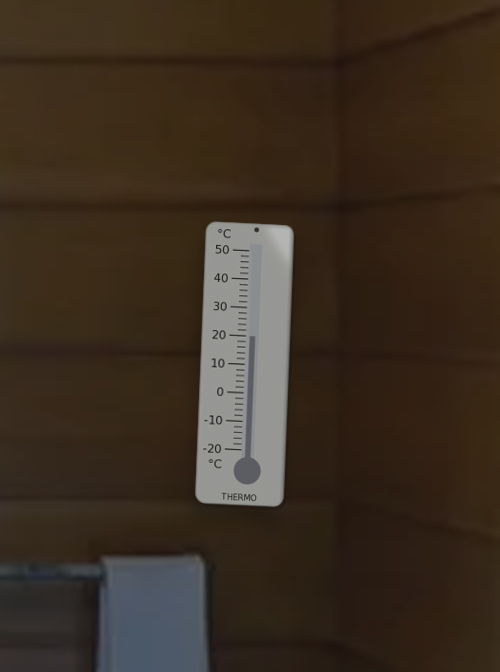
20 °C
